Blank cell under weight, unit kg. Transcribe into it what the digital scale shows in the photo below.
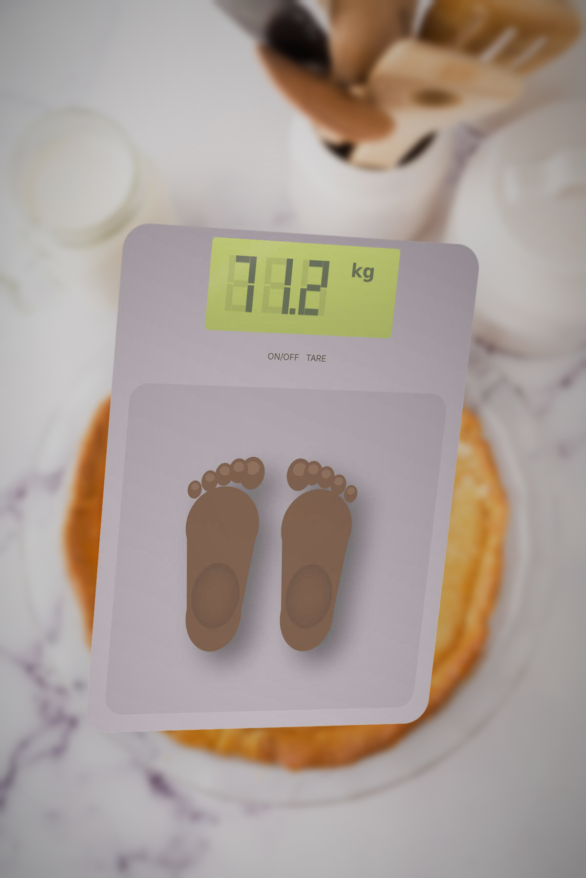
71.2 kg
